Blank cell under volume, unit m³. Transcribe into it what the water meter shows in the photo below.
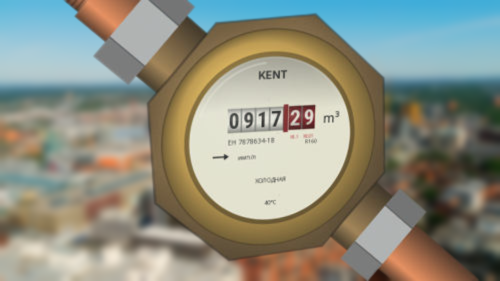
917.29 m³
